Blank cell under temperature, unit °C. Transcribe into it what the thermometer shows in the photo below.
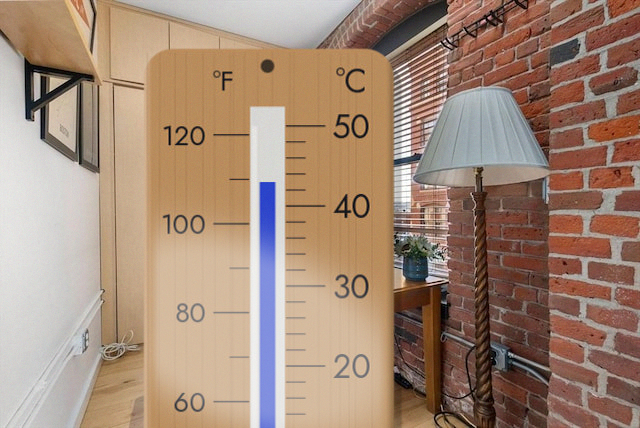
43 °C
